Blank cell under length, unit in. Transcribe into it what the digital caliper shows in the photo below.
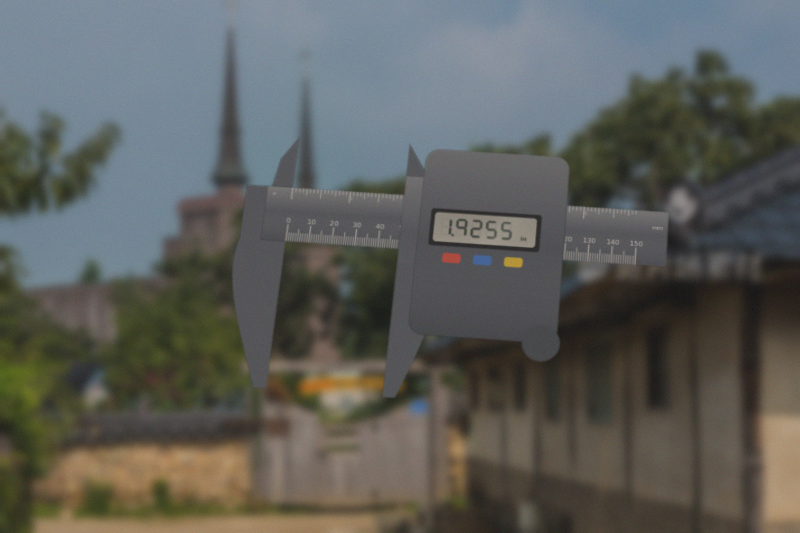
1.9255 in
